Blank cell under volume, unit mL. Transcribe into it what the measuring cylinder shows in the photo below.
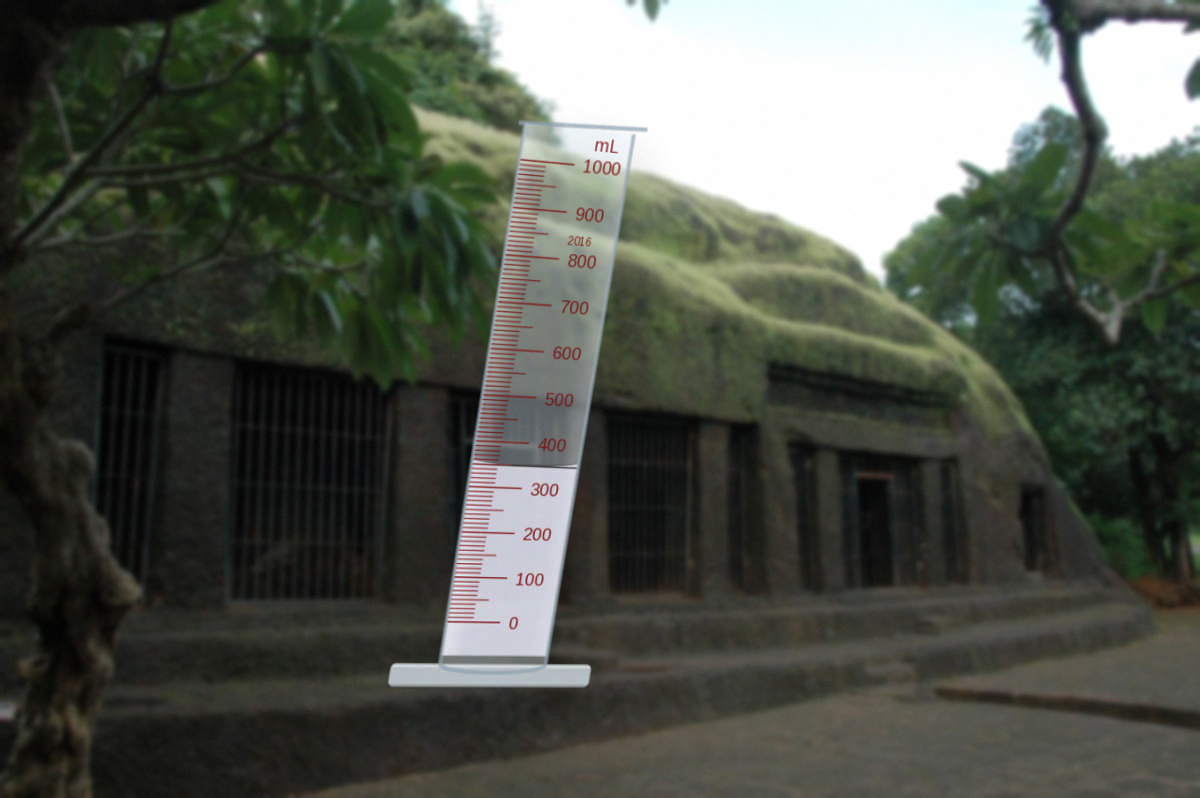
350 mL
